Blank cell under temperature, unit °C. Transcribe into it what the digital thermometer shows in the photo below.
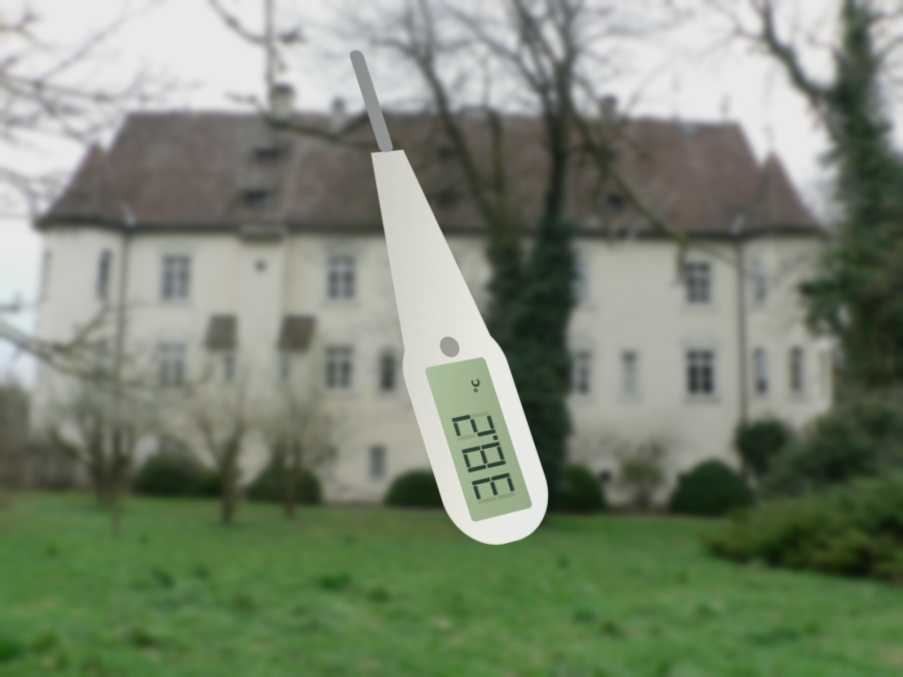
38.2 °C
